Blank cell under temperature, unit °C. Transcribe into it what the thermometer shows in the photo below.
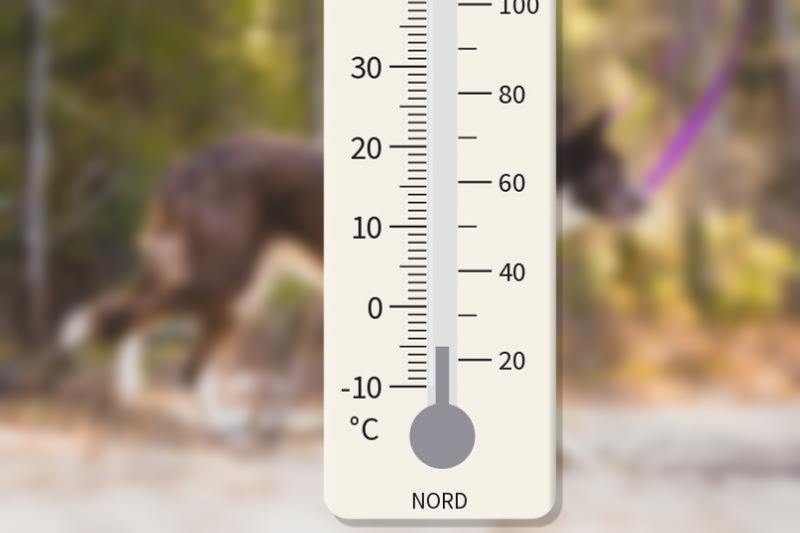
-5 °C
